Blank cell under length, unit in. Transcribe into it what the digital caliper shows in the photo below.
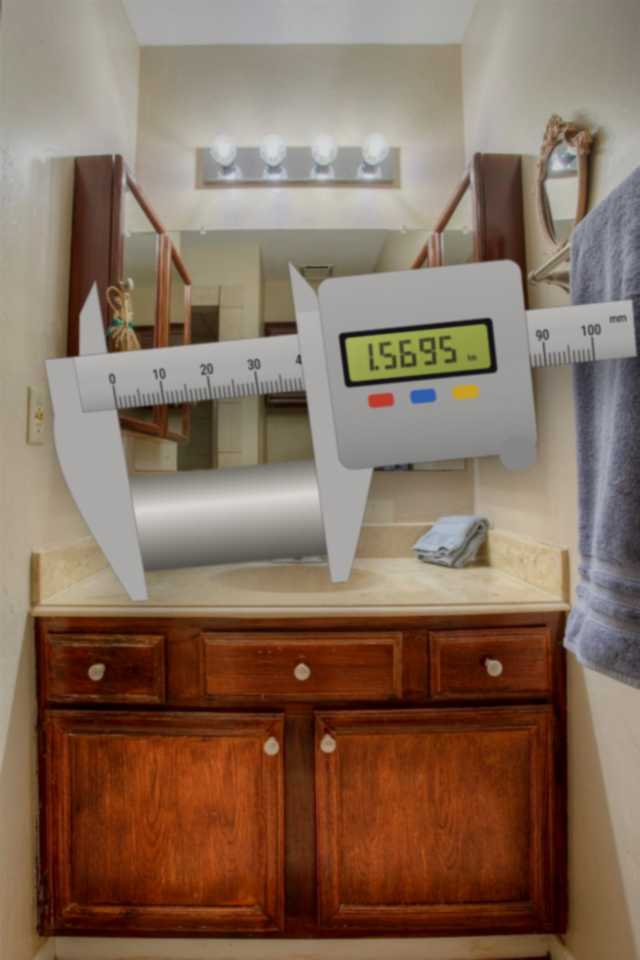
1.5695 in
